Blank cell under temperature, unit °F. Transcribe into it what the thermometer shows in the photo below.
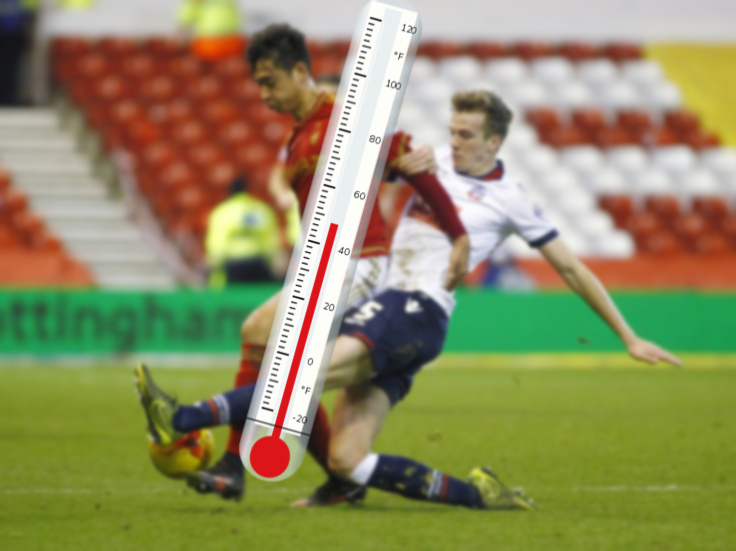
48 °F
